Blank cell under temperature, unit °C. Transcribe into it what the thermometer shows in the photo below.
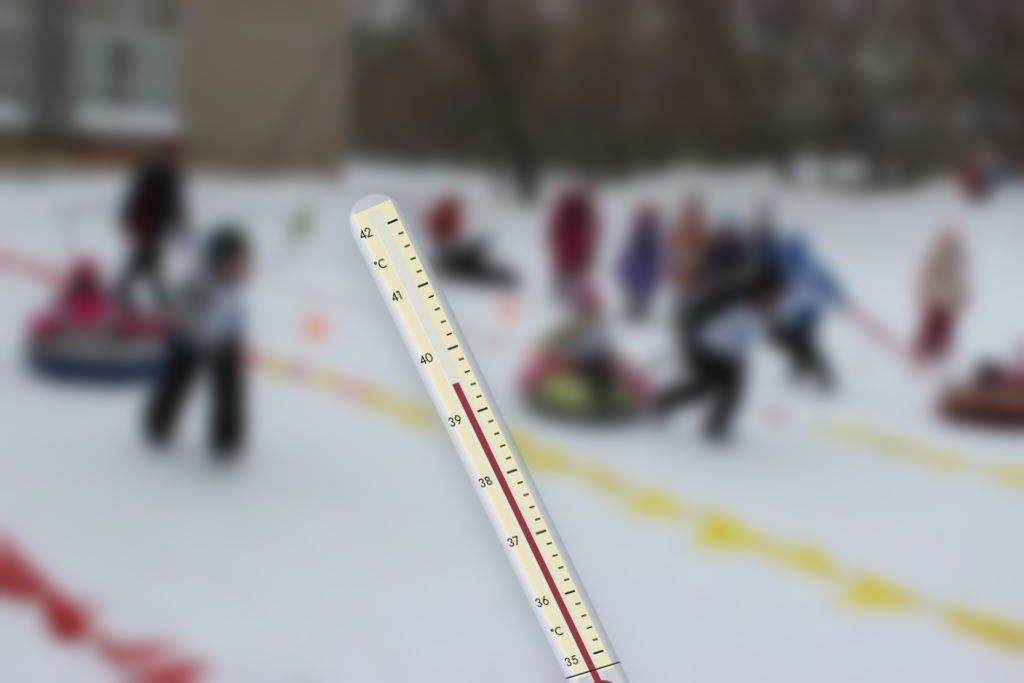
39.5 °C
